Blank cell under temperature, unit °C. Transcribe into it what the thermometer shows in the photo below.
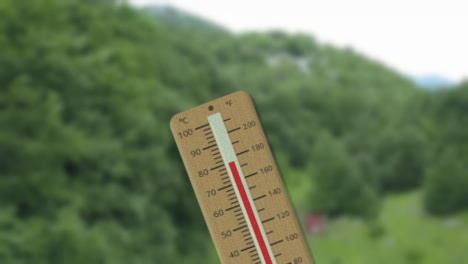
80 °C
